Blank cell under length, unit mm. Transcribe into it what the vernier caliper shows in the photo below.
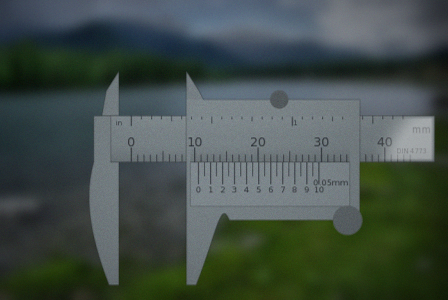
10.6 mm
